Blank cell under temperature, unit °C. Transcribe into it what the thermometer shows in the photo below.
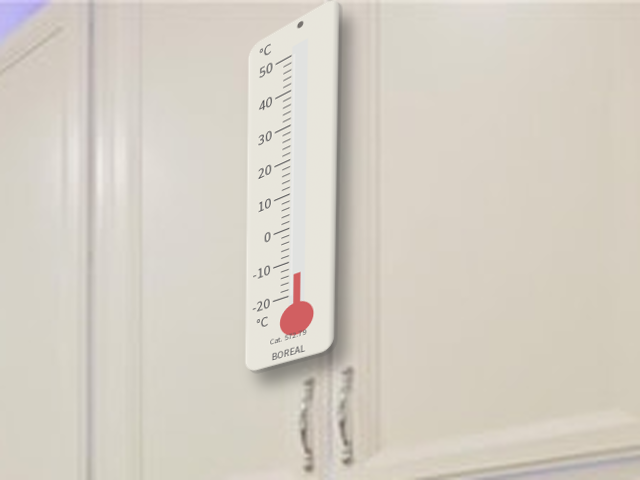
-14 °C
